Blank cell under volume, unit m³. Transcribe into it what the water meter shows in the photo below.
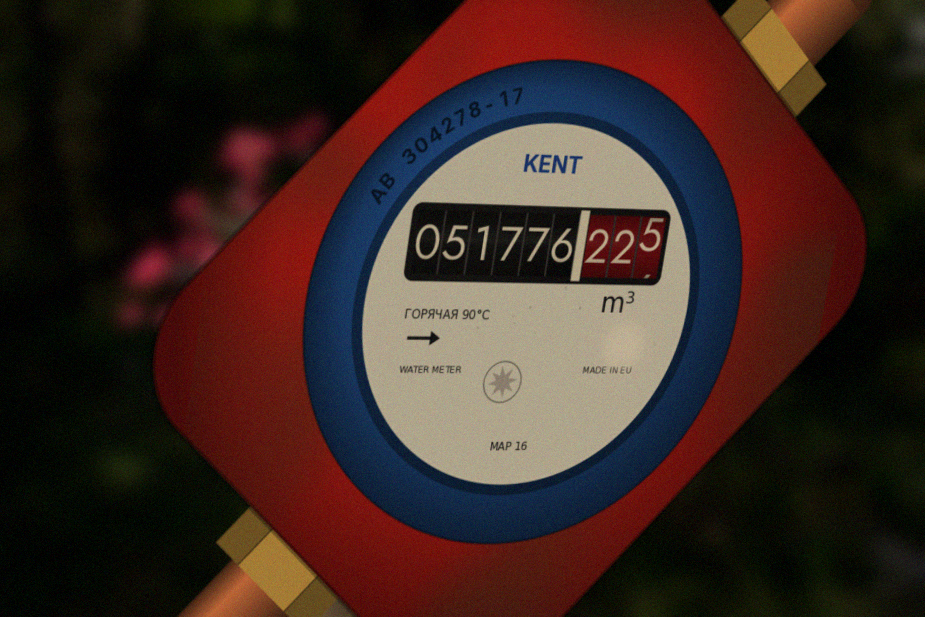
51776.225 m³
